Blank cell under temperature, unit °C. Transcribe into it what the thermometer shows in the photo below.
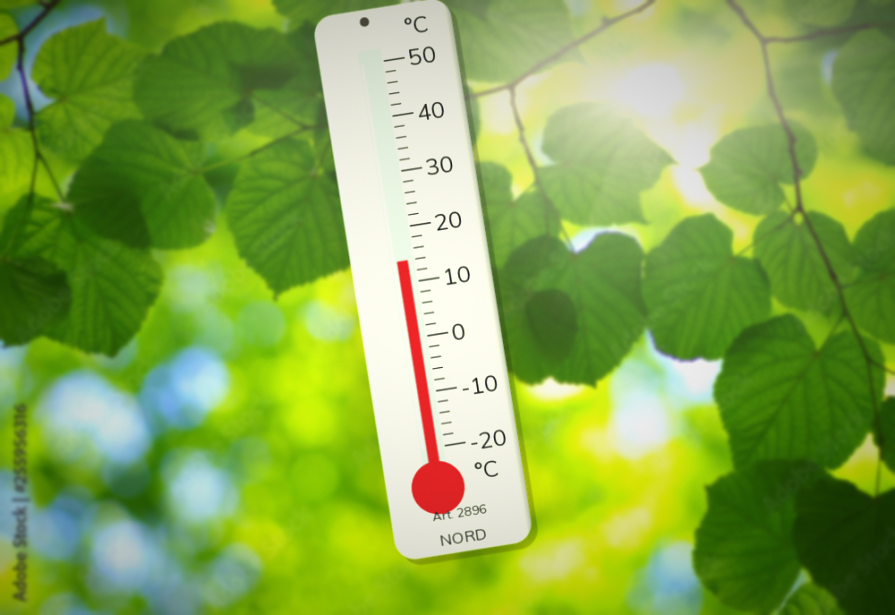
14 °C
